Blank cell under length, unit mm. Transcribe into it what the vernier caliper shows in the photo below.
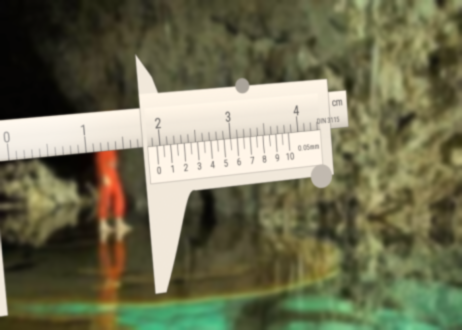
19.6 mm
